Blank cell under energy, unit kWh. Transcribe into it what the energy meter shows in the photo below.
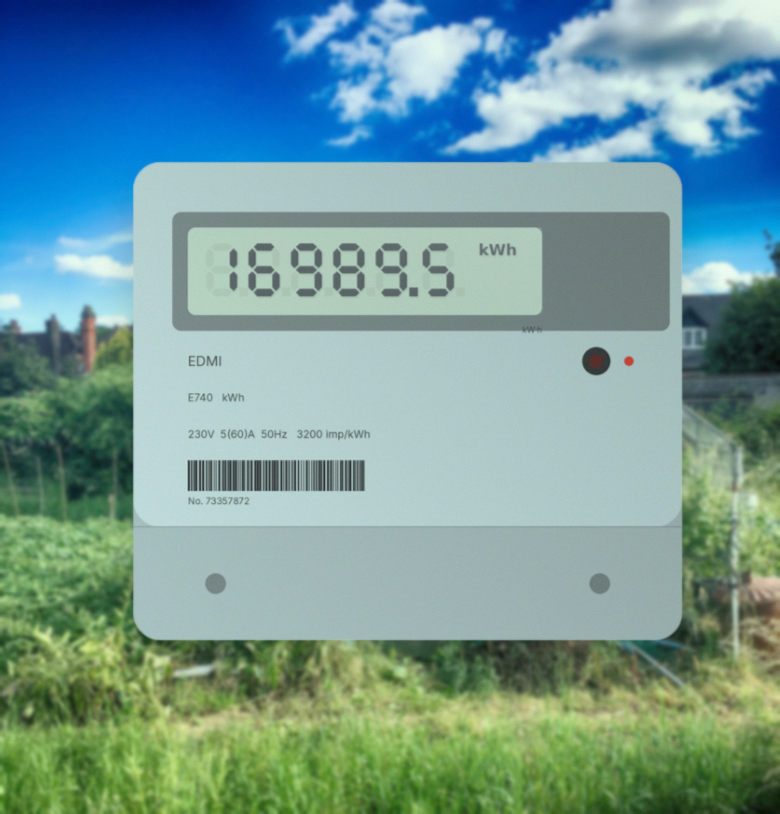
16989.5 kWh
